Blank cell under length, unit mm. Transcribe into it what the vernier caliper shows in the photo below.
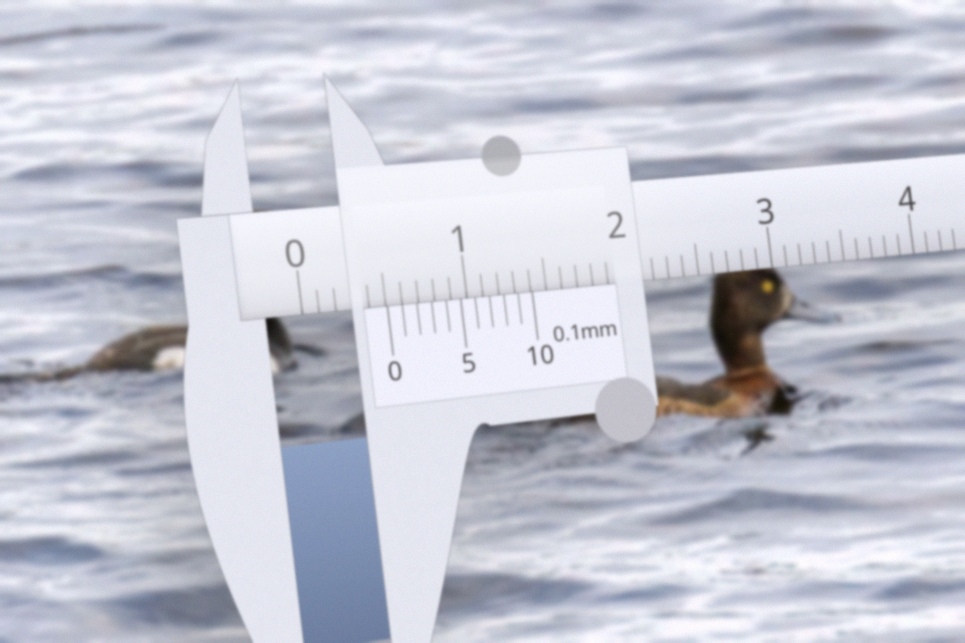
5.1 mm
